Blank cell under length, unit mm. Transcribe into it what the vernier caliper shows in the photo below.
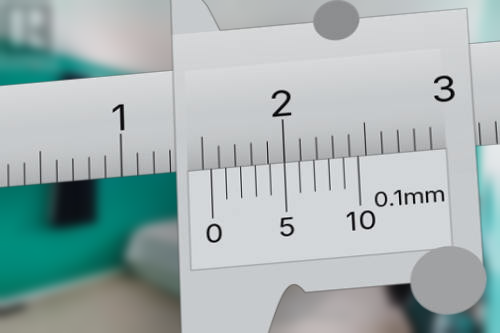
15.5 mm
